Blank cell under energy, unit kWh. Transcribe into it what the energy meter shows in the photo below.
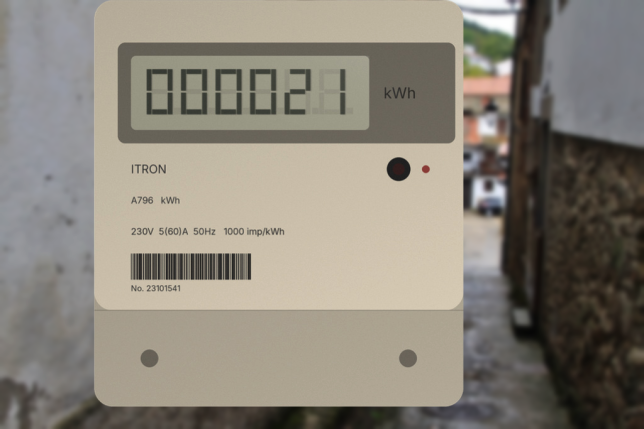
21 kWh
